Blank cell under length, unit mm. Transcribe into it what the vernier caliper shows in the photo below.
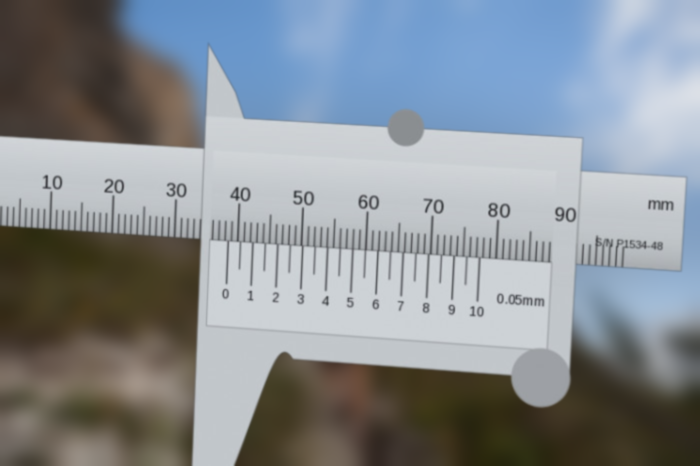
38.5 mm
